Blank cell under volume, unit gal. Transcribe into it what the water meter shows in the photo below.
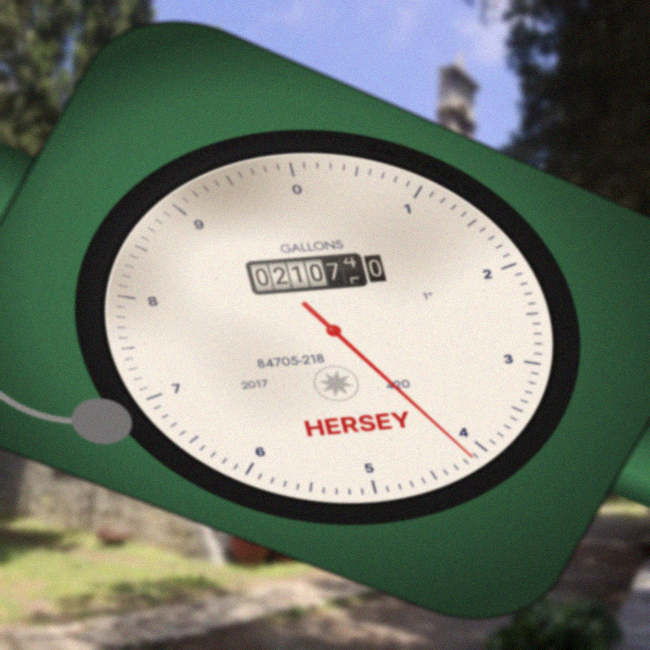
210744.1 gal
